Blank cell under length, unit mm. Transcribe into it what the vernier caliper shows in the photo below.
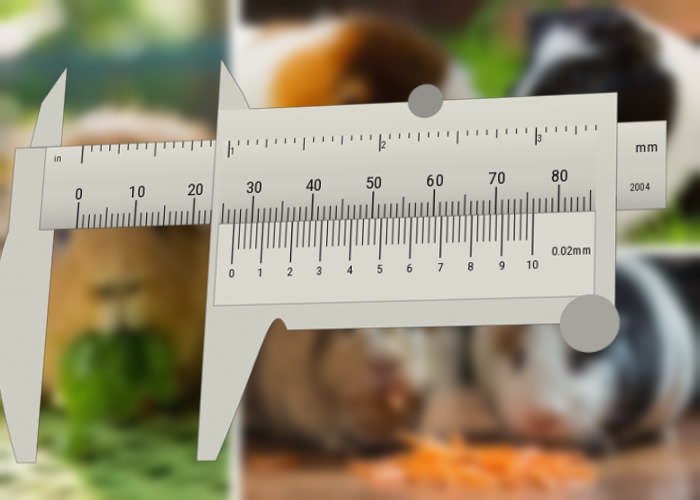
27.0 mm
